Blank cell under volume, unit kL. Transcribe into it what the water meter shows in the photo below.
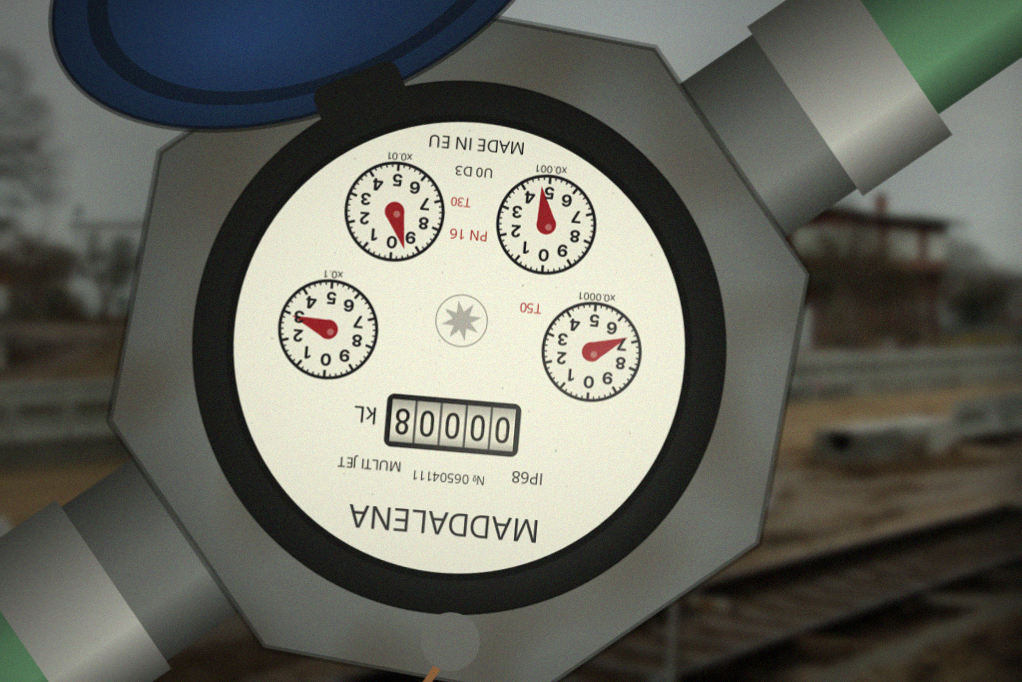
8.2946 kL
